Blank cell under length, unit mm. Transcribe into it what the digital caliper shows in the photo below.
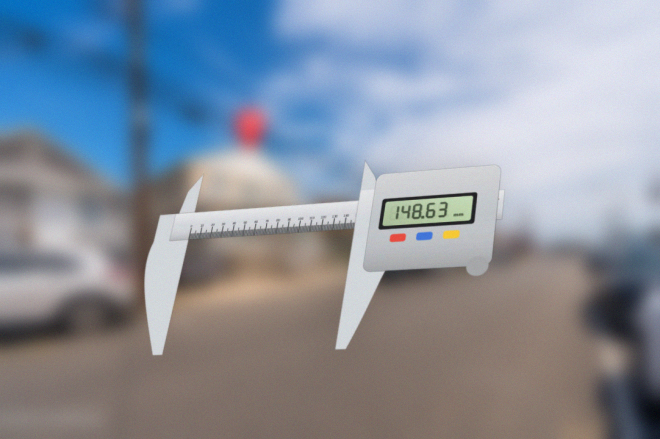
148.63 mm
